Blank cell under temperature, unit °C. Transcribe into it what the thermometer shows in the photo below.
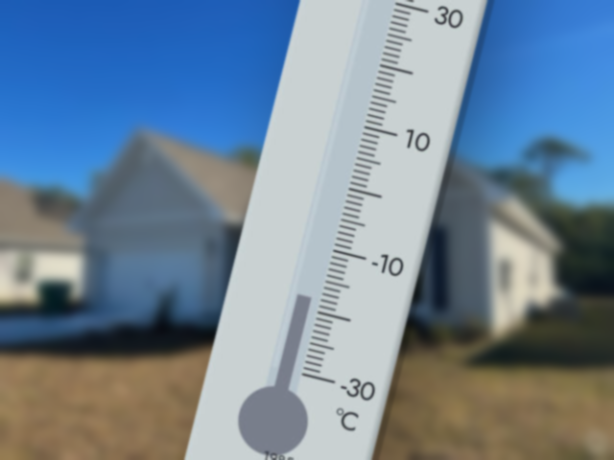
-18 °C
